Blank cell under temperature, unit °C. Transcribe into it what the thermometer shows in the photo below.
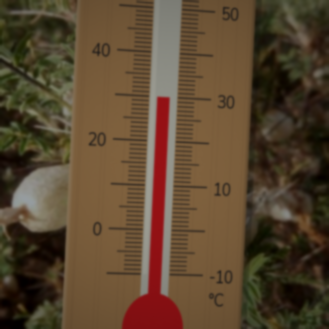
30 °C
